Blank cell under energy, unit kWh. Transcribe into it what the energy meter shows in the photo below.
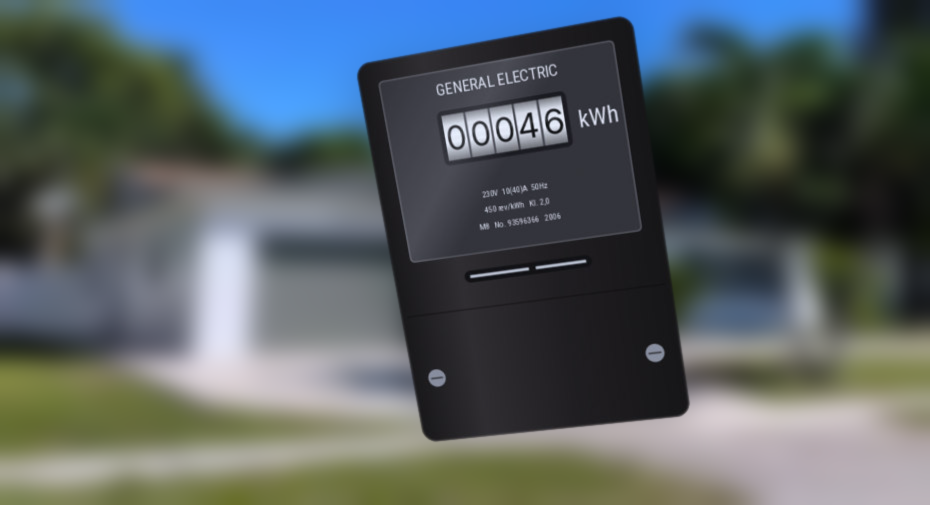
46 kWh
